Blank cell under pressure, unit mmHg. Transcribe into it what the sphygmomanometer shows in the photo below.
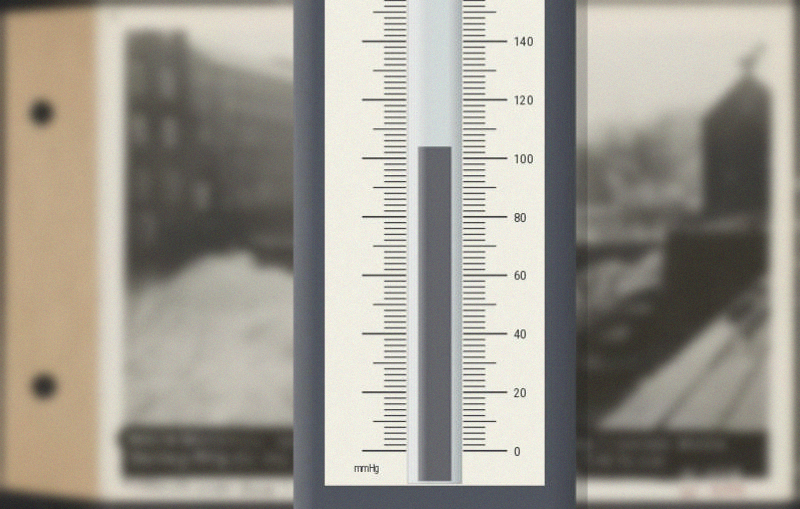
104 mmHg
